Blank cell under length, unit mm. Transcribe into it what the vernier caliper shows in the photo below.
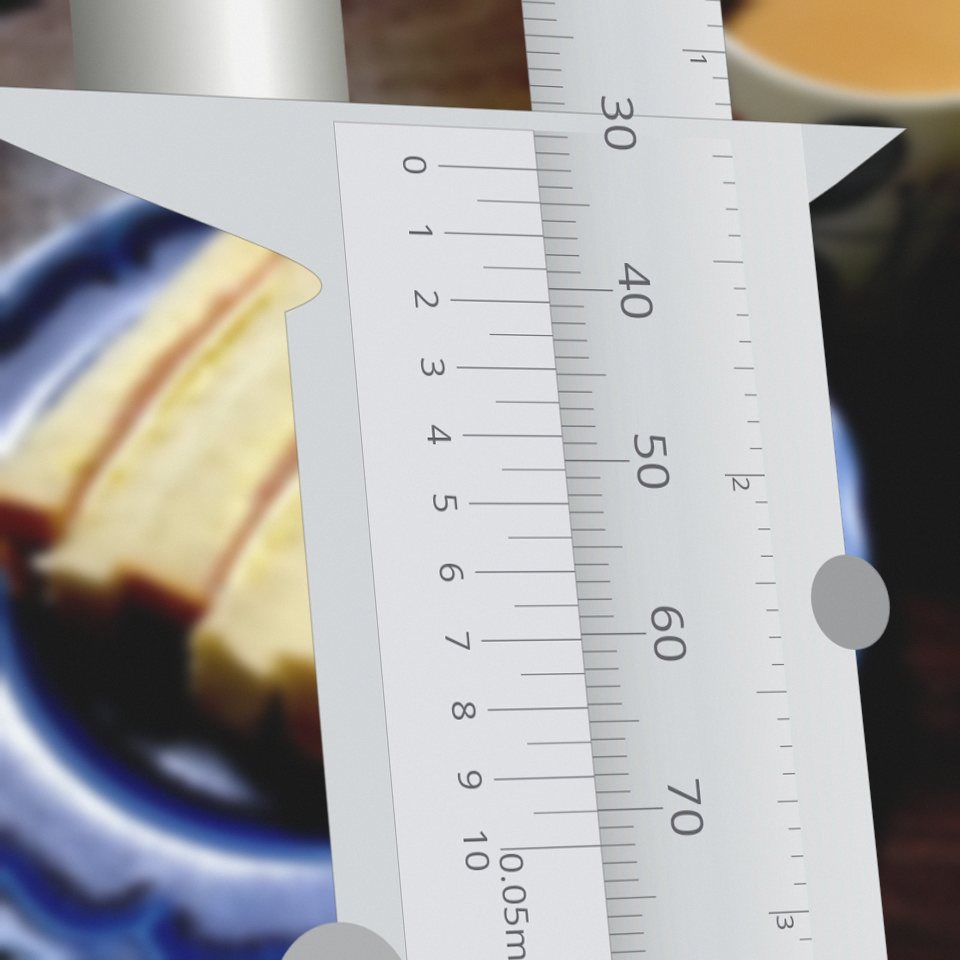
33.0 mm
